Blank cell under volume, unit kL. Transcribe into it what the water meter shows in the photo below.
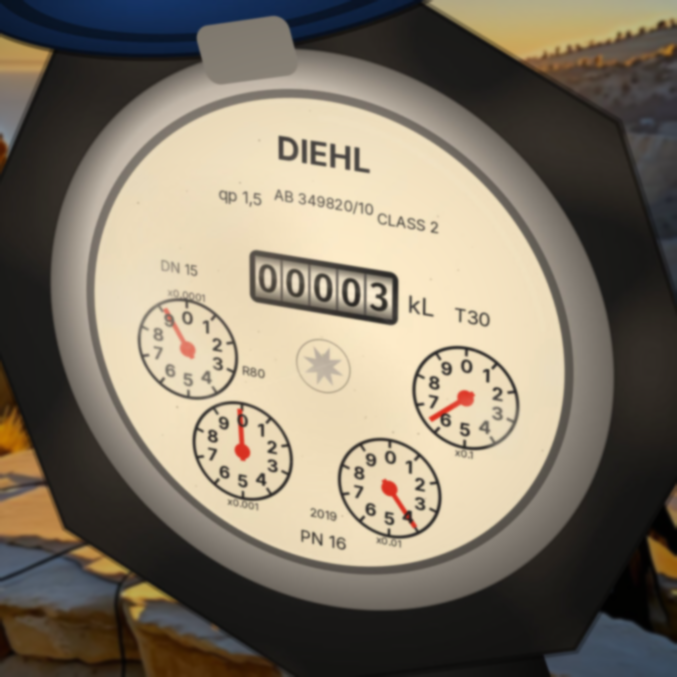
3.6399 kL
